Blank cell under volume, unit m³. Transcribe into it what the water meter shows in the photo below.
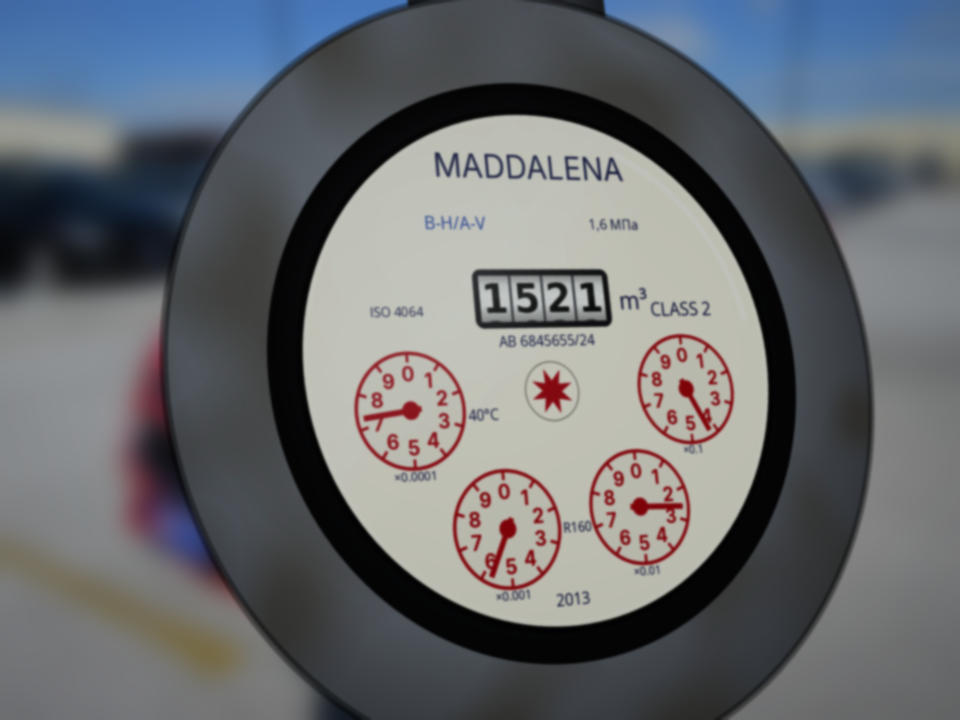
1521.4257 m³
